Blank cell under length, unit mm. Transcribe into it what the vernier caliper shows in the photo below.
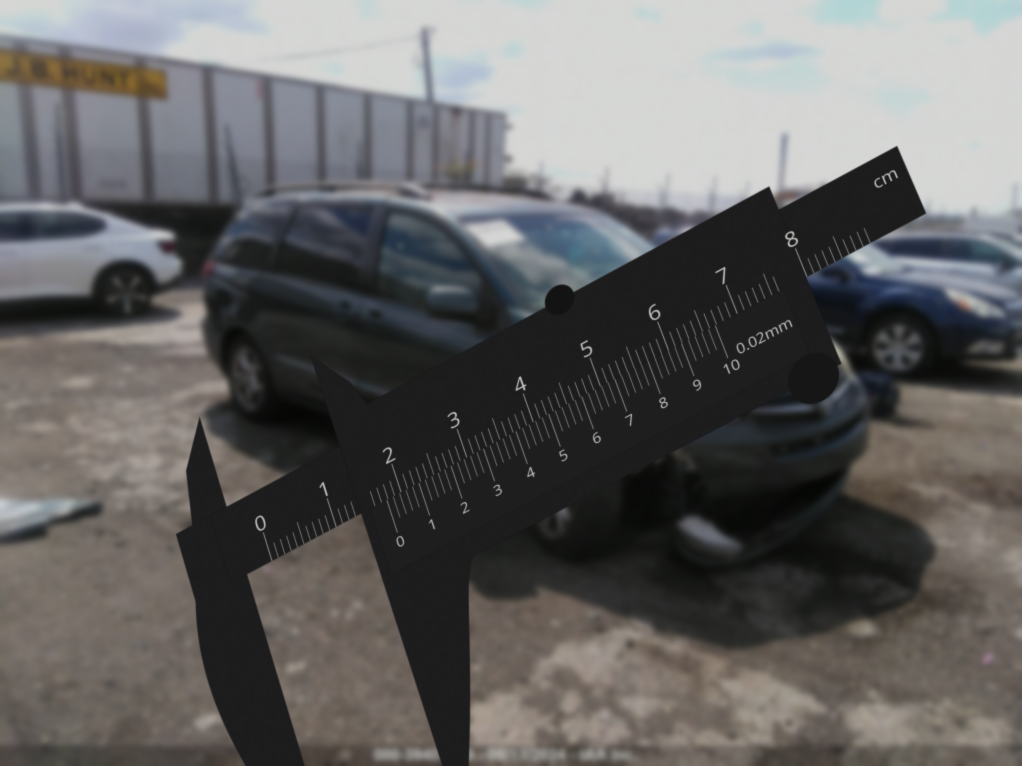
17.8 mm
